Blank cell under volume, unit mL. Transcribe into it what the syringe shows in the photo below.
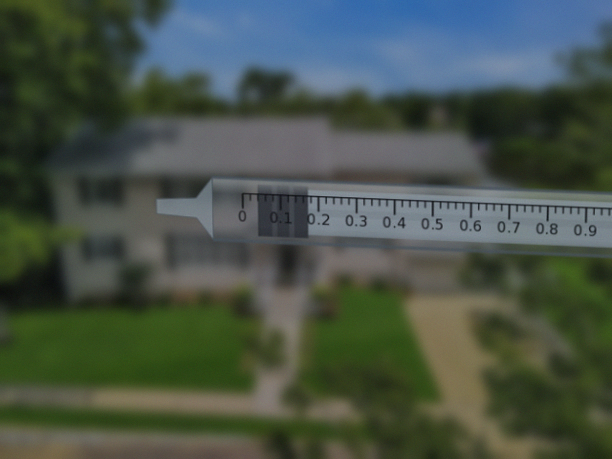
0.04 mL
